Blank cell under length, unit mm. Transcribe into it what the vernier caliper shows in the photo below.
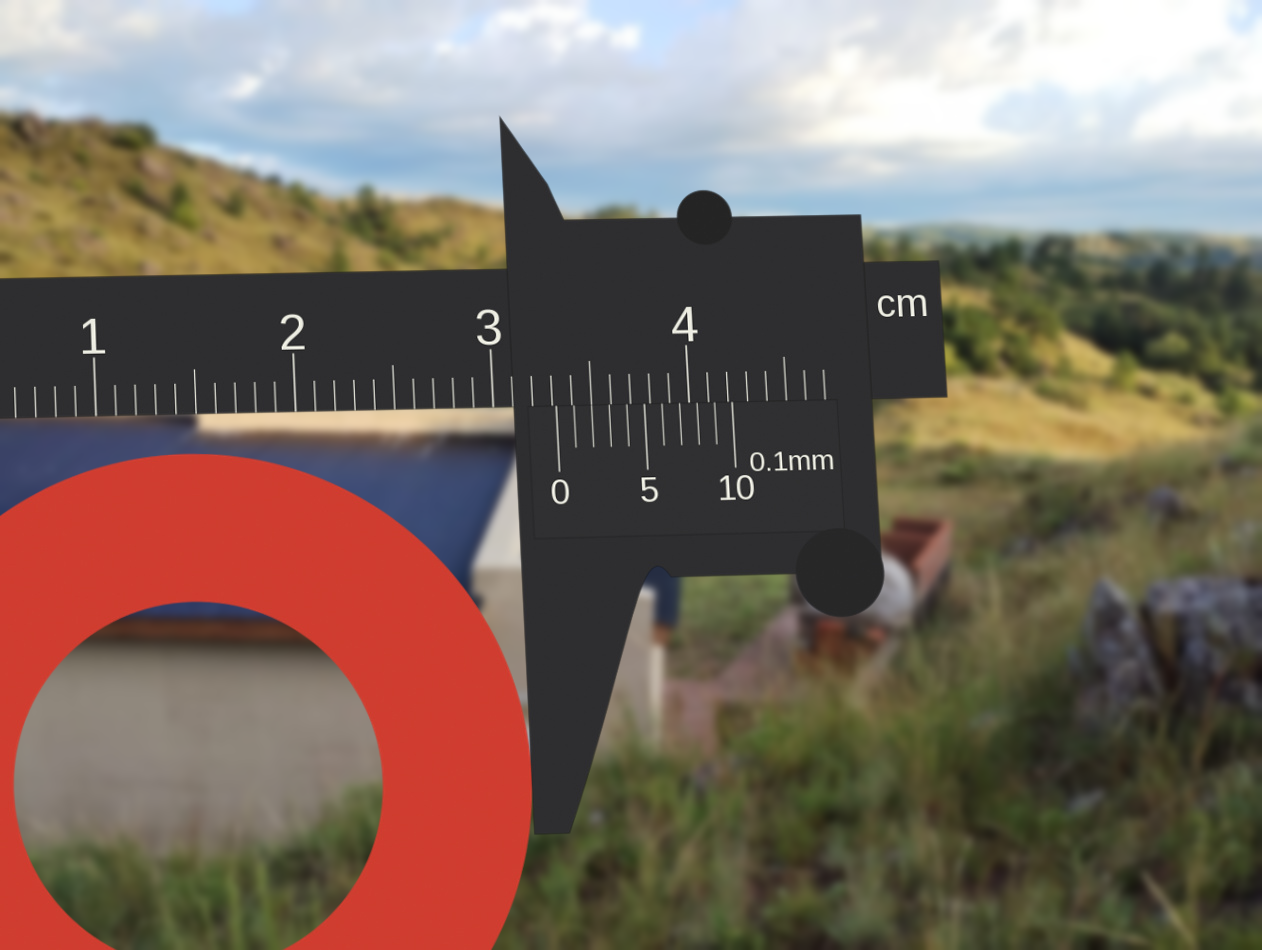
33.2 mm
